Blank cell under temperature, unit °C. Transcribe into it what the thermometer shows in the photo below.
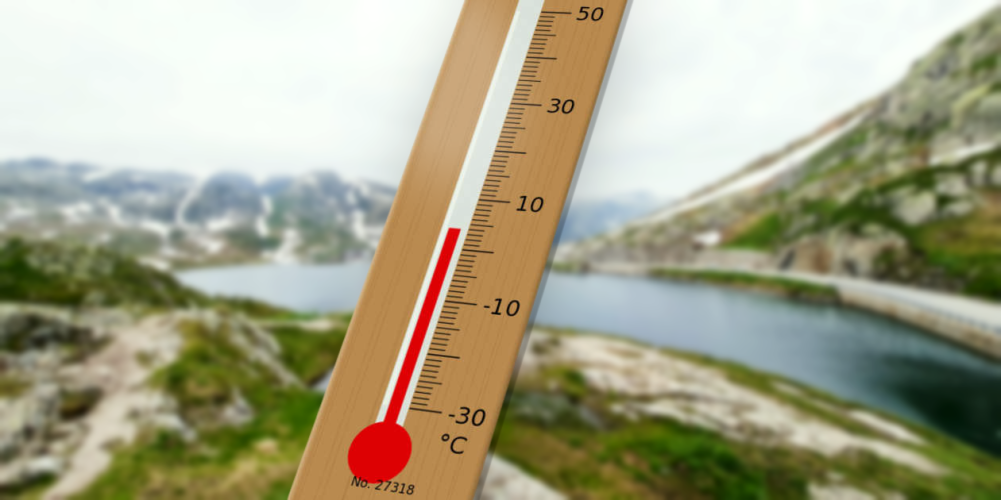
4 °C
